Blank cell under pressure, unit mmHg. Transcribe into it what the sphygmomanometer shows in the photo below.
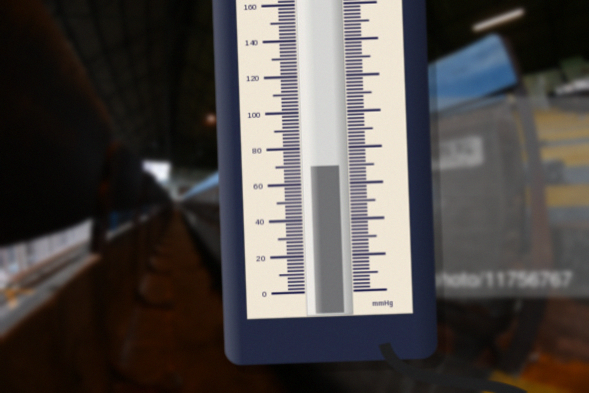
70 mmHg
